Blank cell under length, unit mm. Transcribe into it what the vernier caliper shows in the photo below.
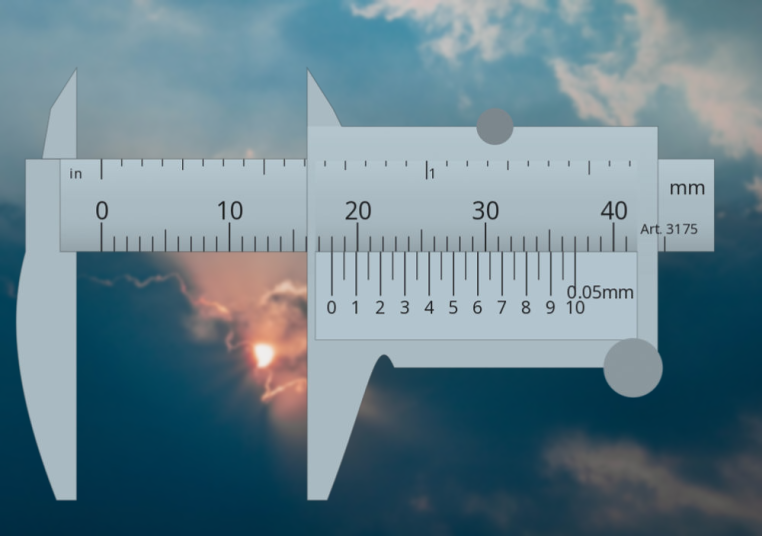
18.0 mm
